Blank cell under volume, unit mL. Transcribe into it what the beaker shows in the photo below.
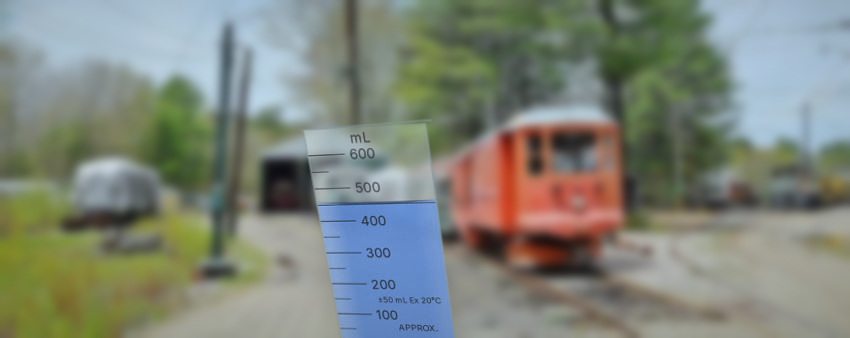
450 mL
